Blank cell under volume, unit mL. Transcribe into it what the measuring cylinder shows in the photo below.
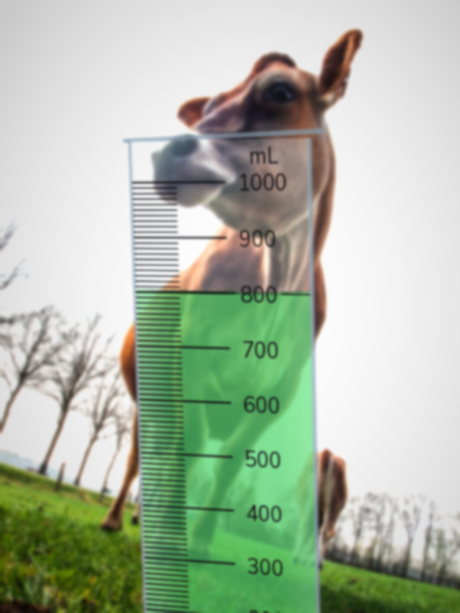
800 mL
